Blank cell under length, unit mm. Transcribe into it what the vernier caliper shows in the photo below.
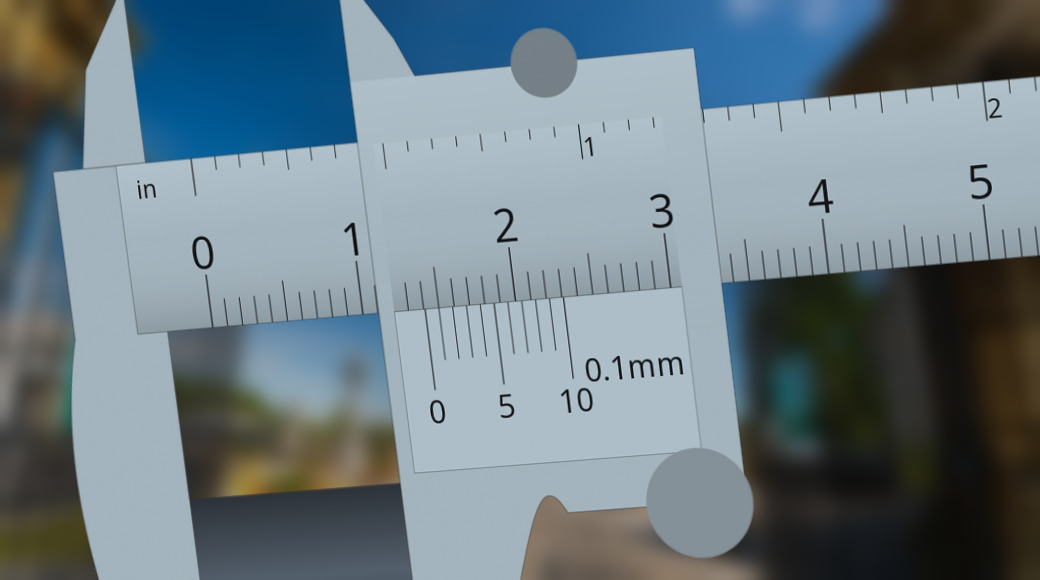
14.1 mm
